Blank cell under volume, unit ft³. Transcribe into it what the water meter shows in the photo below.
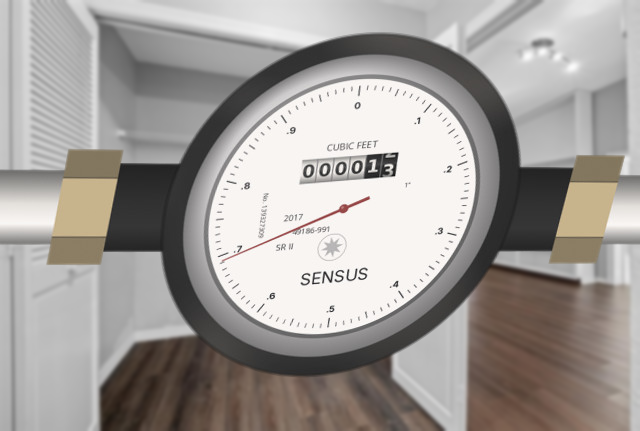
12.69 ft³
